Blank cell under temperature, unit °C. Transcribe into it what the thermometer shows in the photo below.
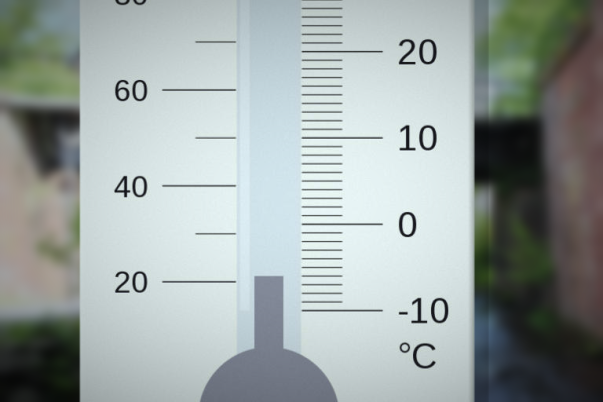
-6 °C
